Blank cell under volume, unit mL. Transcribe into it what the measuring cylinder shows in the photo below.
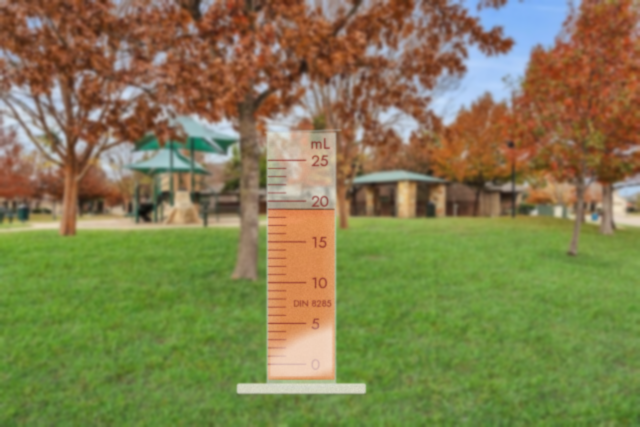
19 mL
